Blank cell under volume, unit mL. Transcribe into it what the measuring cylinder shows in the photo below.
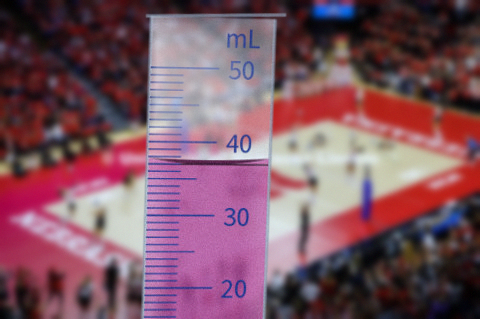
37 mL
